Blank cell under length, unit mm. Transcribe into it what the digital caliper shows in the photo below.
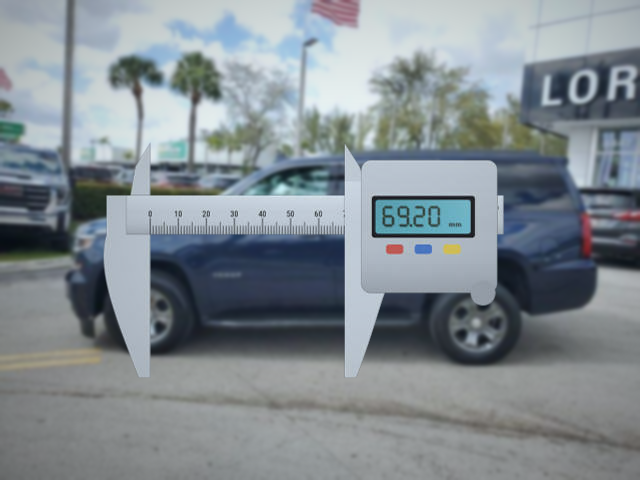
69.20 mm
